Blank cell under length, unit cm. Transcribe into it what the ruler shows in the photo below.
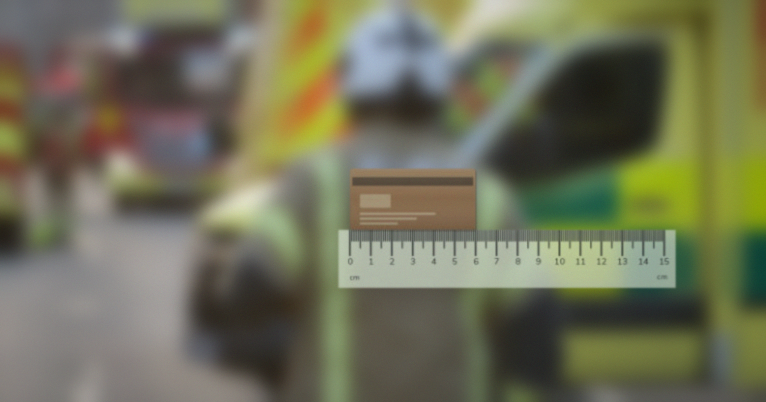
6 cm
